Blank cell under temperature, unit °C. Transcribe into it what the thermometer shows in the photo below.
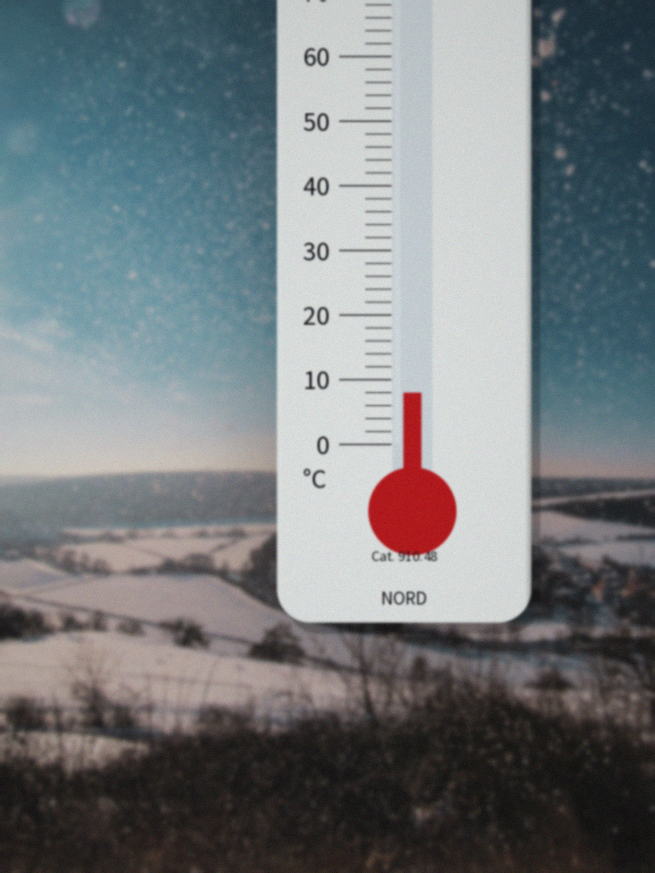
8 °C
